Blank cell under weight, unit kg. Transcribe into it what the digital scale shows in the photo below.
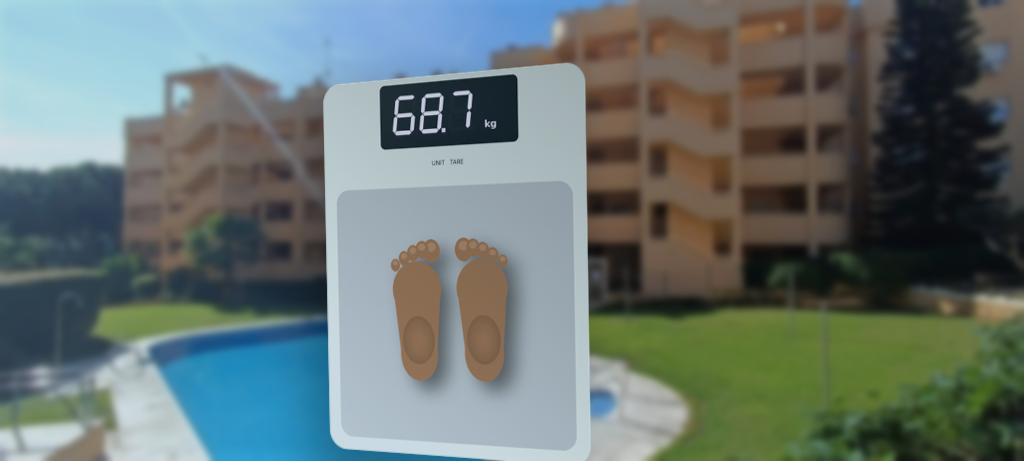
68.7 kg
